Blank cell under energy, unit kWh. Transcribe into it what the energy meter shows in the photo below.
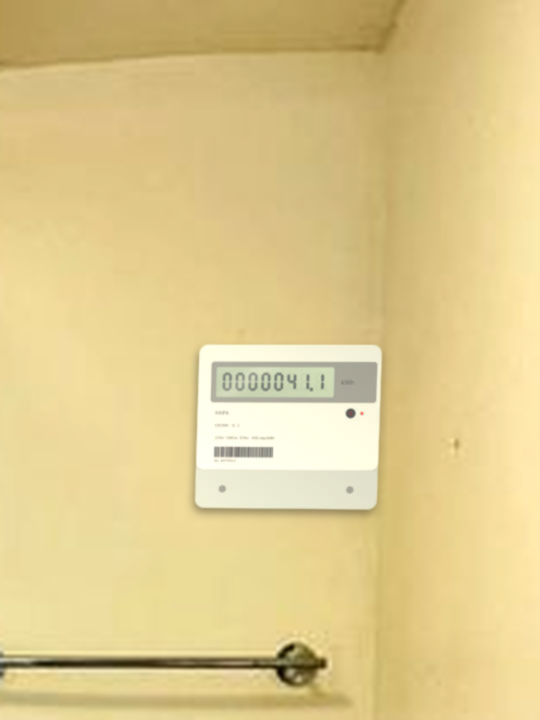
41.1 kWh
